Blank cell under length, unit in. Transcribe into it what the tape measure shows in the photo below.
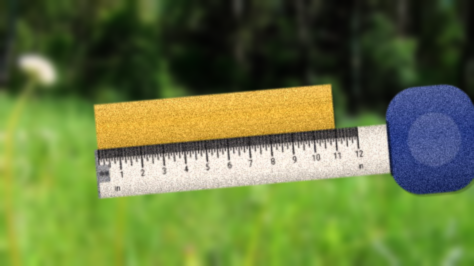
11 in
